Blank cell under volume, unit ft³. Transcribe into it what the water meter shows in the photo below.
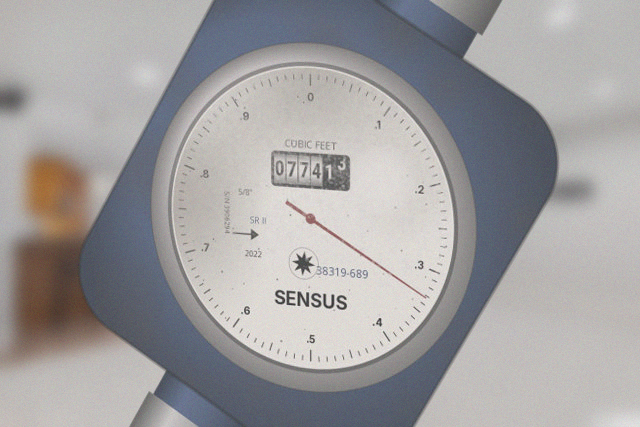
77413.33 ft³
